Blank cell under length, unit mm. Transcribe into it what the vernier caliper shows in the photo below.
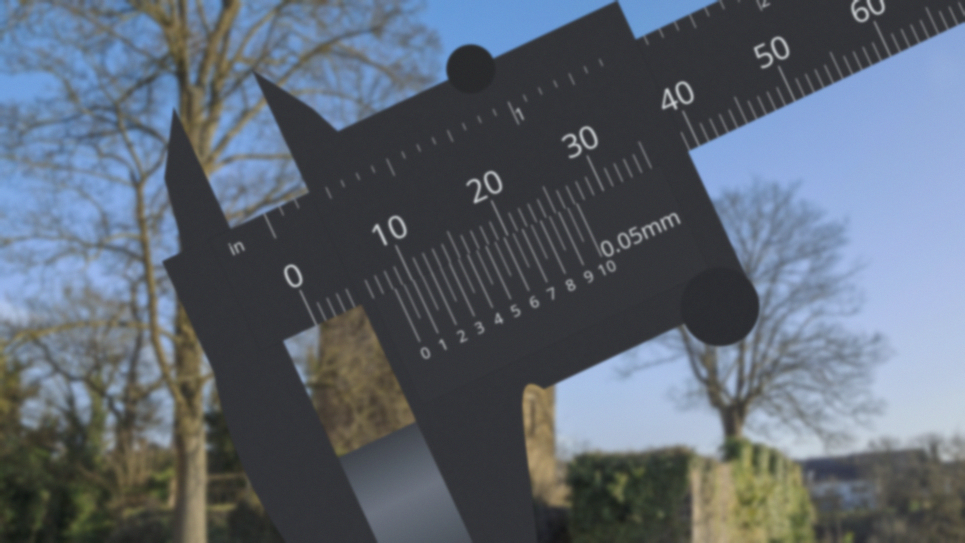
8.2 mm
